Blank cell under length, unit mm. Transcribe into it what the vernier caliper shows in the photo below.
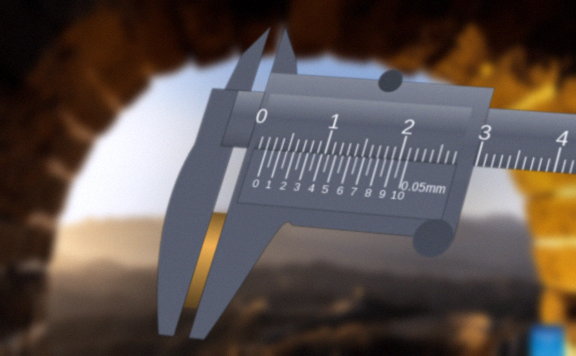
2.0 mm
